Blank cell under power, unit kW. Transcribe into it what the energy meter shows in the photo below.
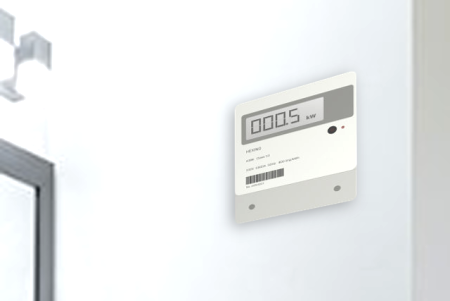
0.5 kW
